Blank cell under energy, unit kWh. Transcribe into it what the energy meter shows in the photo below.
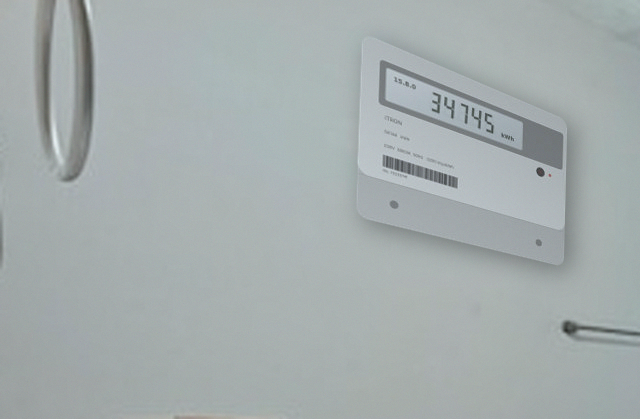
34745 kWh
